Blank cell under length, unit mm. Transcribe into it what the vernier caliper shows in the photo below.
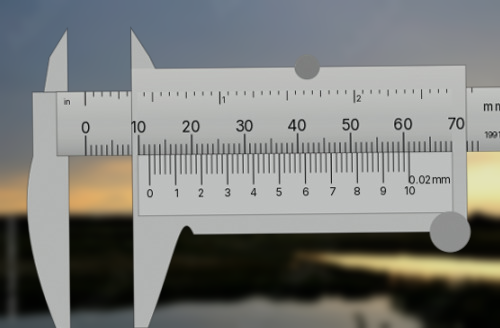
12.0 mm
